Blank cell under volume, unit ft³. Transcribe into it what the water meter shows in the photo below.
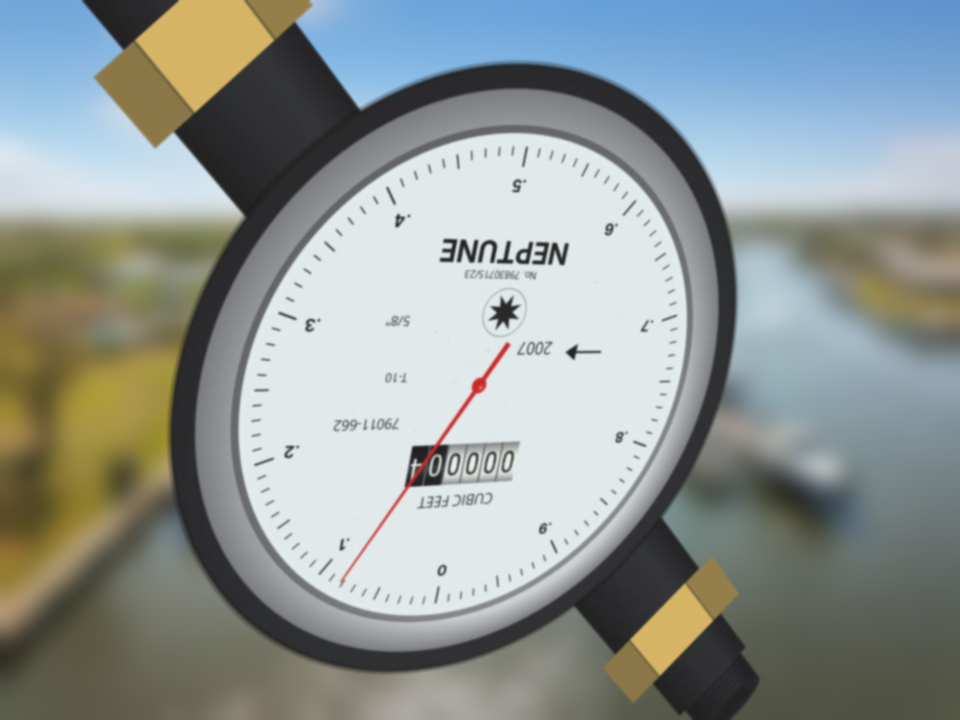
4.08 ft³
